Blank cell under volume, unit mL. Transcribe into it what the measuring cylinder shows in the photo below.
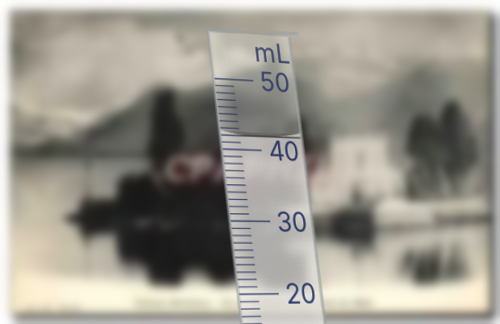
42 mL
